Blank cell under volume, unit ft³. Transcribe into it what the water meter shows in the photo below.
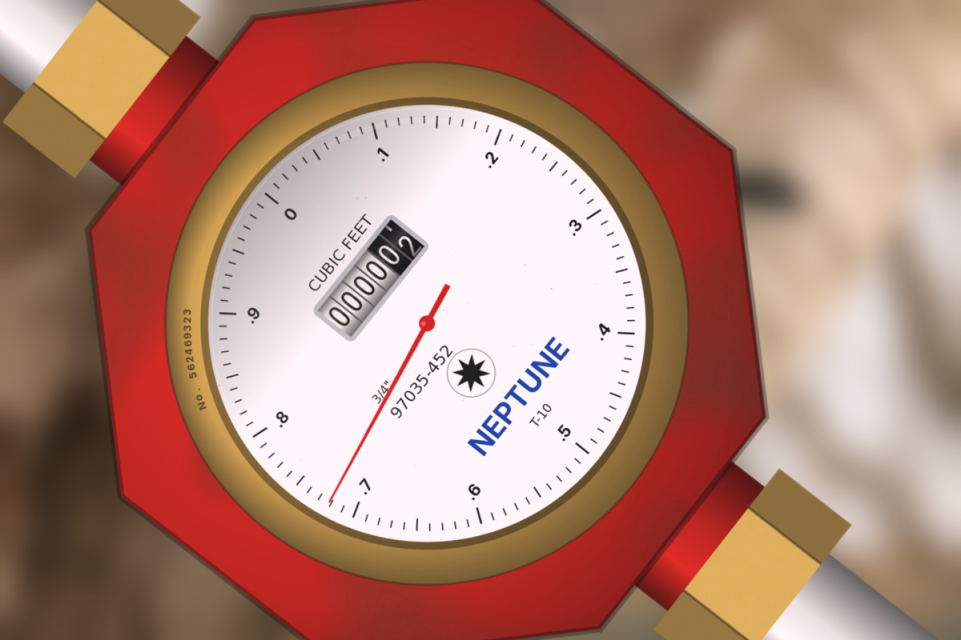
1.72 ft³
